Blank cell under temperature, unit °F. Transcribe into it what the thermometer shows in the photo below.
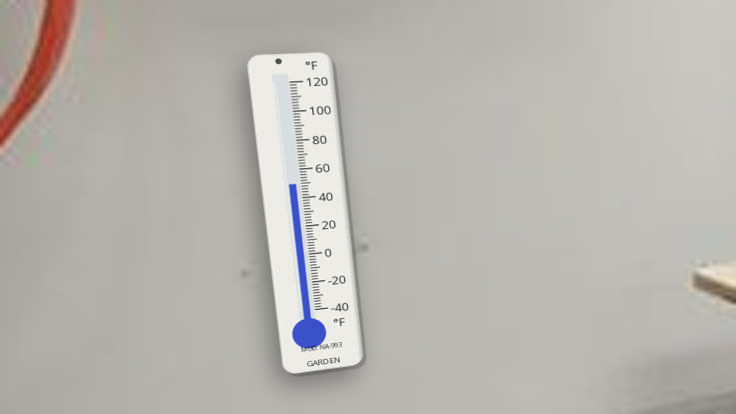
50 °F
